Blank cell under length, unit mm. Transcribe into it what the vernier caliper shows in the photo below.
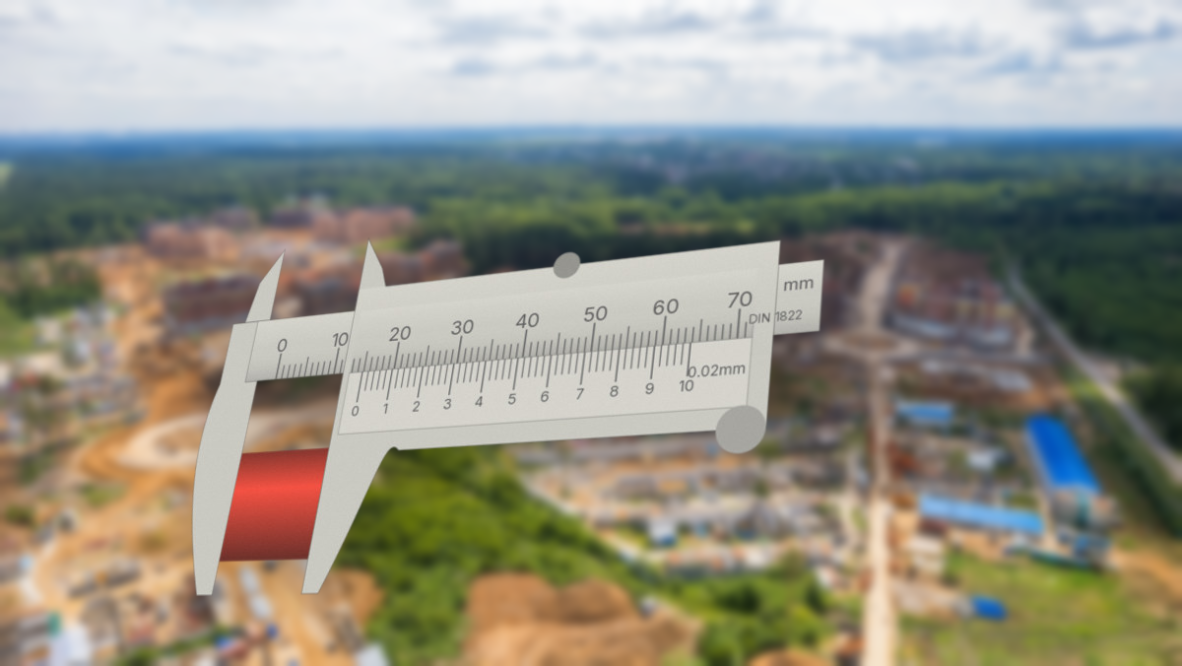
14.8 mm
